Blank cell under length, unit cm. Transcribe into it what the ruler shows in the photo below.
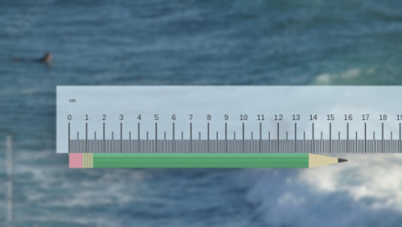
16 cm
